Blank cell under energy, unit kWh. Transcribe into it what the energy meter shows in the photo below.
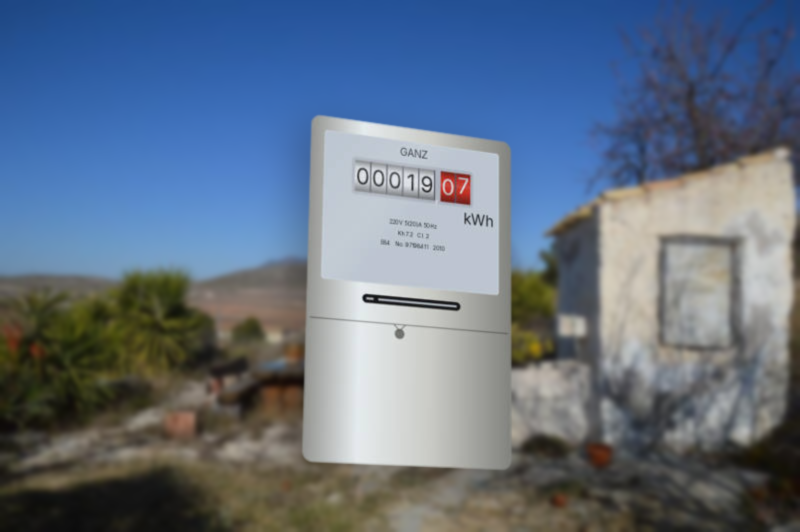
19.07 kWh
